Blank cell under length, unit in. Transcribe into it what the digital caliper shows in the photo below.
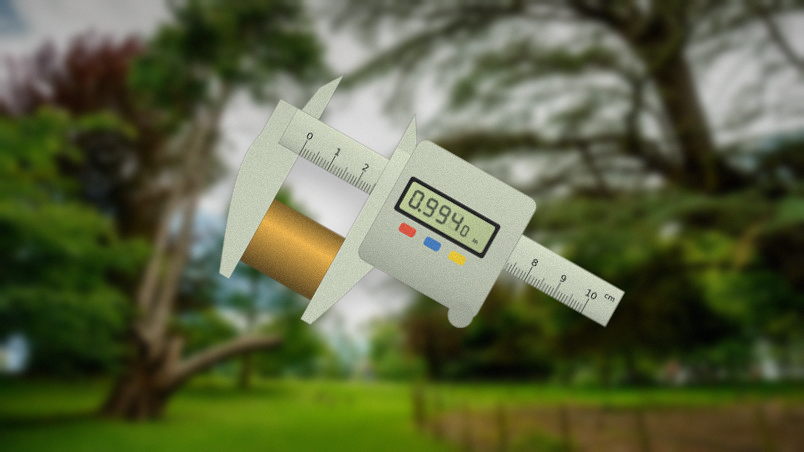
0.9940 in
